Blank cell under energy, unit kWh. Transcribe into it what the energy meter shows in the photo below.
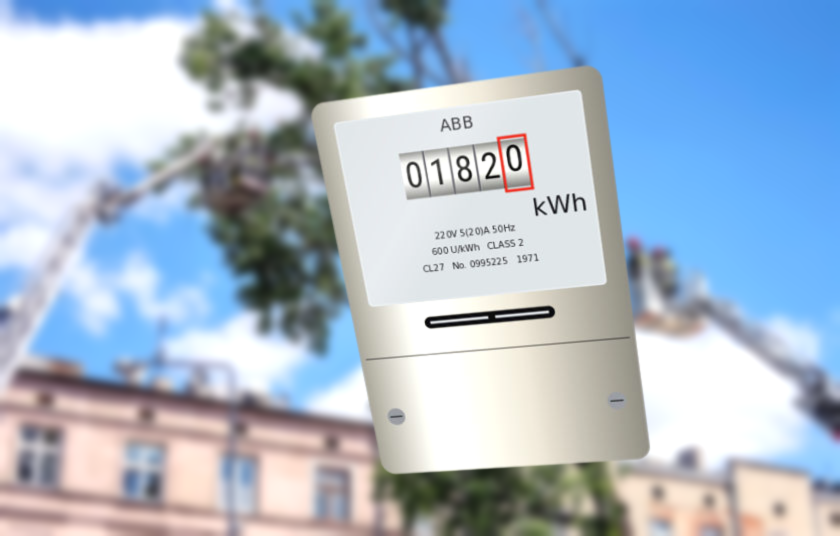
182.0 kWh
